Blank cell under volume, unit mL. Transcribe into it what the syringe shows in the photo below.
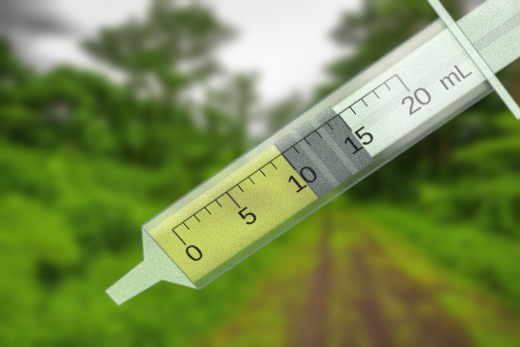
10 mL
